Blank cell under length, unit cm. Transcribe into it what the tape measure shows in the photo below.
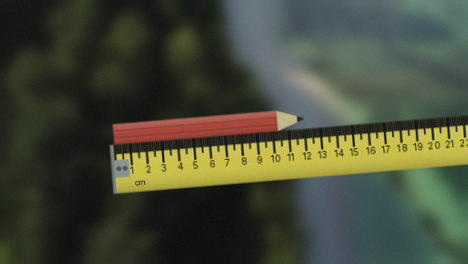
12 cm
